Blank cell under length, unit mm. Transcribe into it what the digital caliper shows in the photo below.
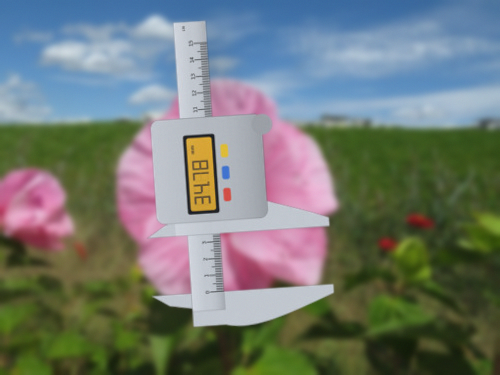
34.78 mm
